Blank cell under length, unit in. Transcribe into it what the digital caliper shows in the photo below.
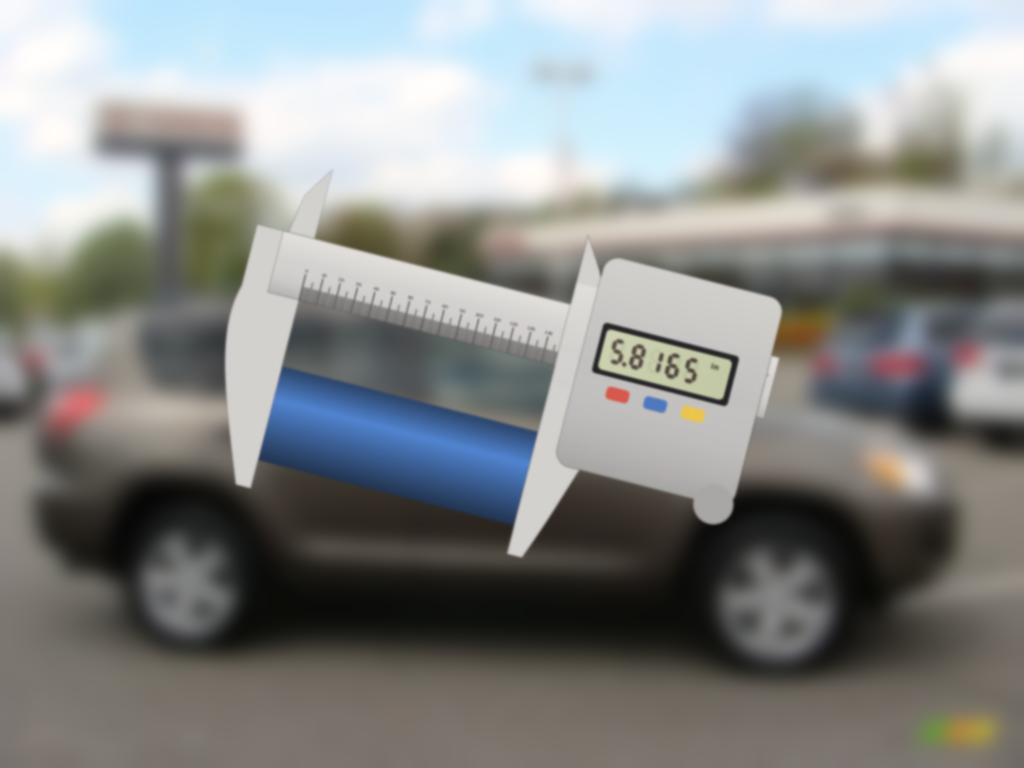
5.8165 in
